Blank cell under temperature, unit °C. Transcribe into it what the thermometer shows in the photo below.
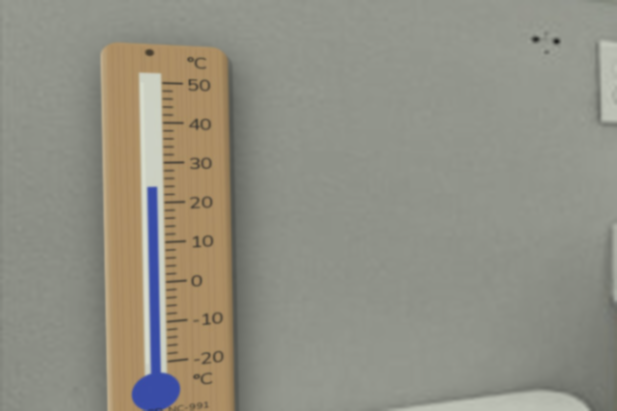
24 °C
